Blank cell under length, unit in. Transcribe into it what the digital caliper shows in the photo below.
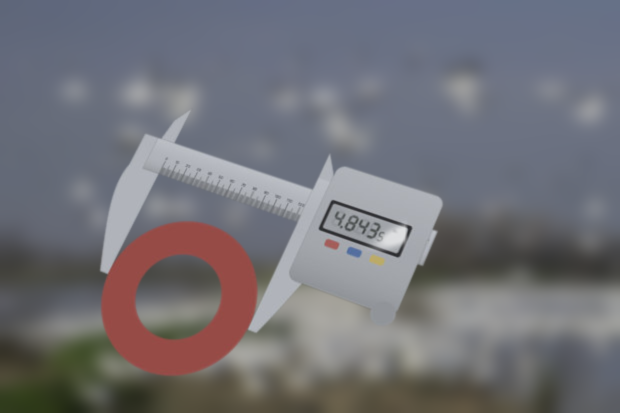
4.8435 in
